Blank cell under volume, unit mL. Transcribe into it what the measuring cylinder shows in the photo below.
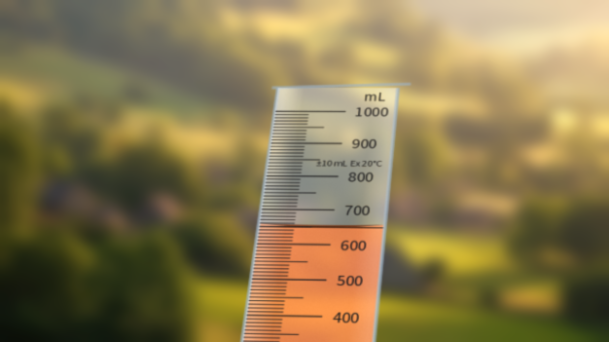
650 mL
